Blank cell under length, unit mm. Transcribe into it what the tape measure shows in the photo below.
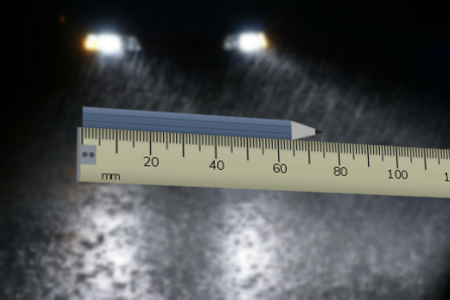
75 mm
